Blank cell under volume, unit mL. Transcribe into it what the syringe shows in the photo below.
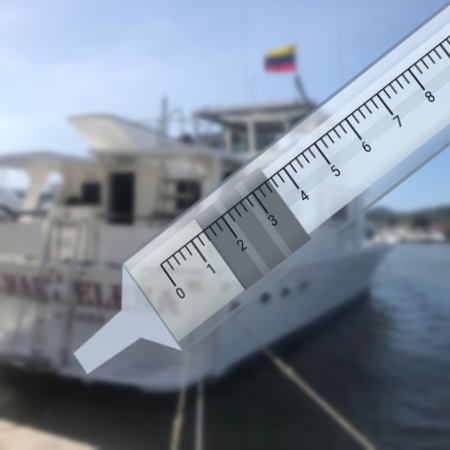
1.4 mL
